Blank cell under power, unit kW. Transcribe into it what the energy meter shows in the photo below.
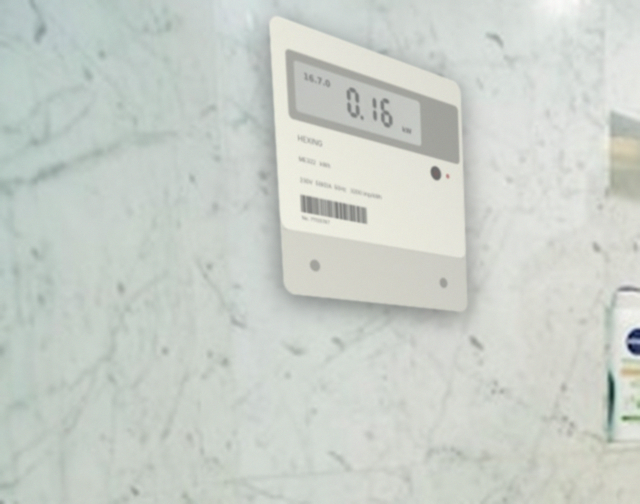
0.16 kW
